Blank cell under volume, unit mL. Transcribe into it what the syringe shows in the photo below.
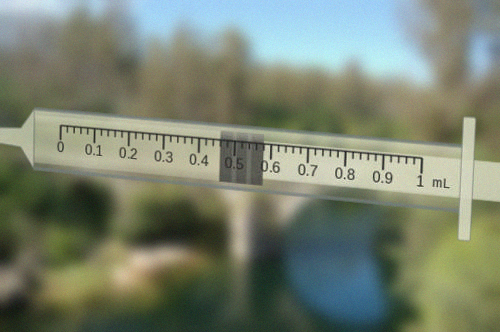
0.46 mL
